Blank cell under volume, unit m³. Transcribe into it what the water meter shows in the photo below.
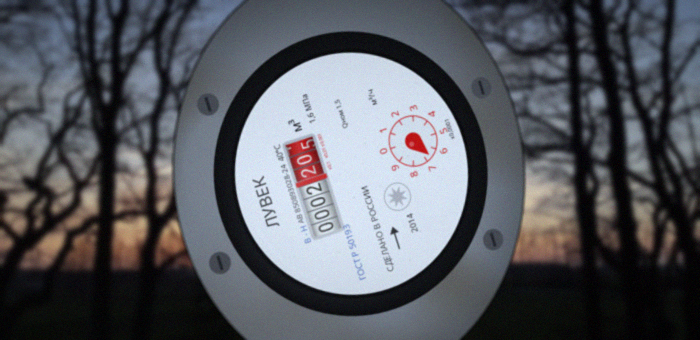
2.2046 m³
